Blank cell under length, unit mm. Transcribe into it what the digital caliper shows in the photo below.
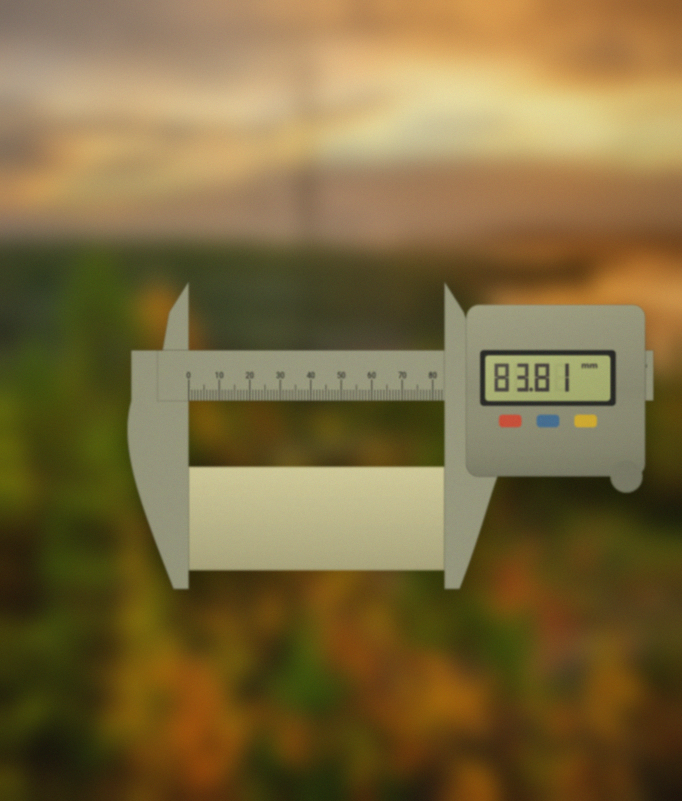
83.81 mm
